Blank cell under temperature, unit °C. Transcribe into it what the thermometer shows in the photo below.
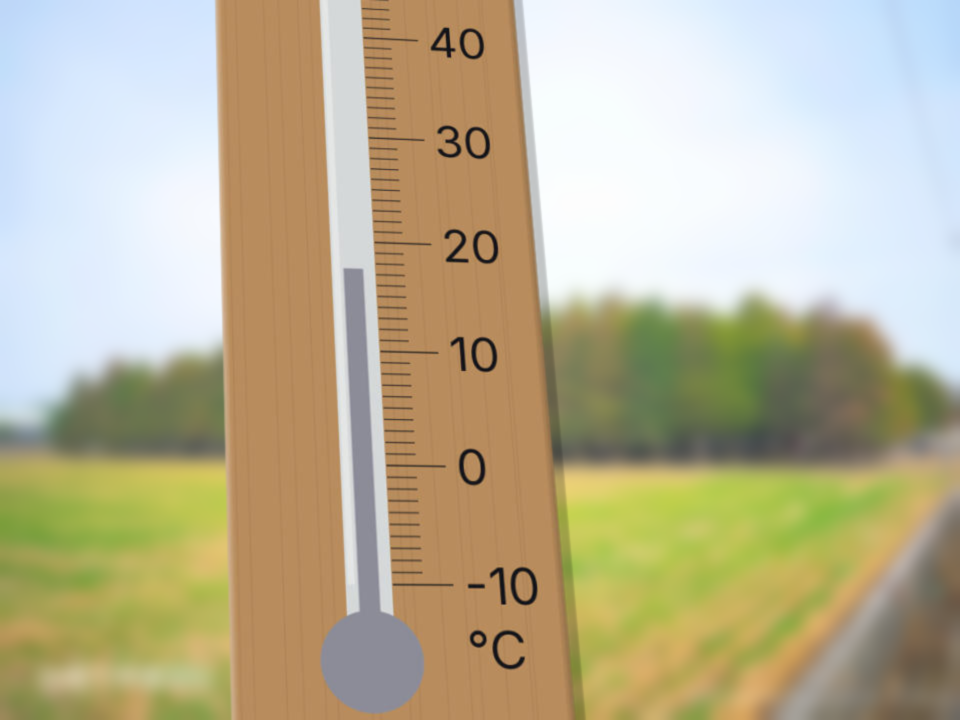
17.5 °C
